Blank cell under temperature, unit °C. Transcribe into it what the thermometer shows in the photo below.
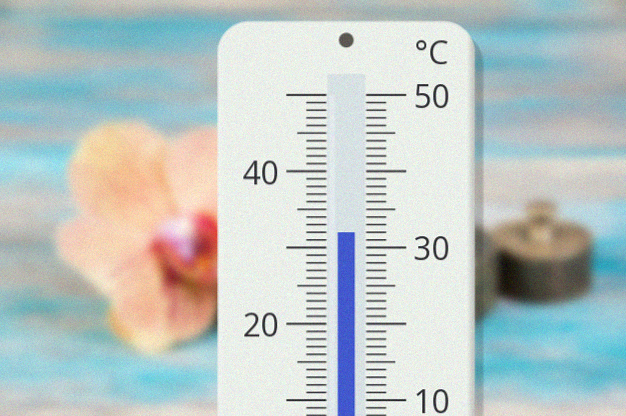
32 °C
